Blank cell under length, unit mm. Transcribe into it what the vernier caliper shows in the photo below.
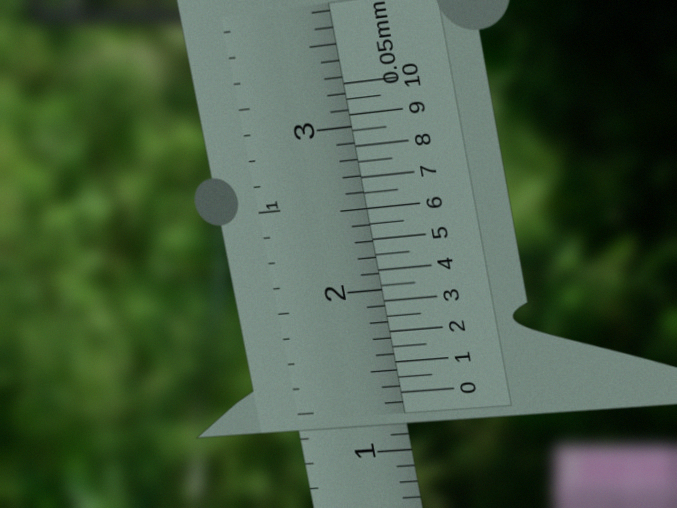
13.6 mm
